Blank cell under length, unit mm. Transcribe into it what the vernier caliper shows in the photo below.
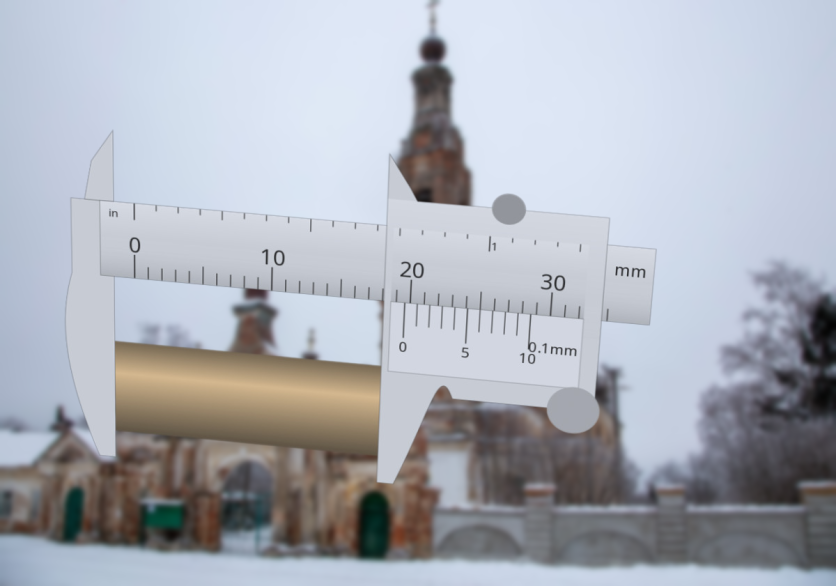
19.6 mm
